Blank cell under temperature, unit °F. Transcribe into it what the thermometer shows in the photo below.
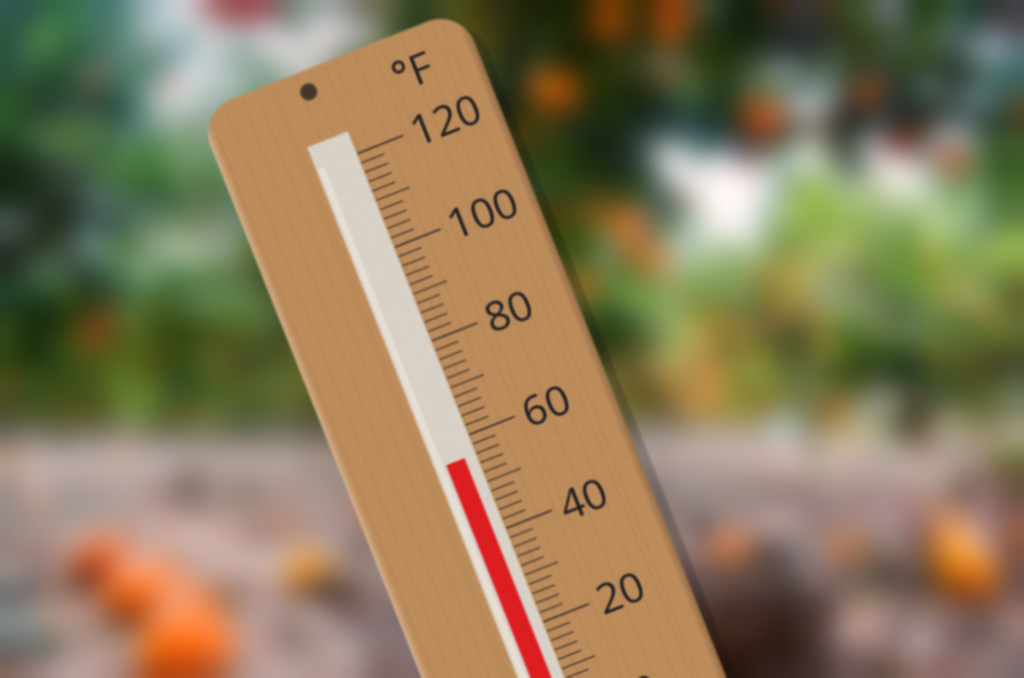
56 °F
